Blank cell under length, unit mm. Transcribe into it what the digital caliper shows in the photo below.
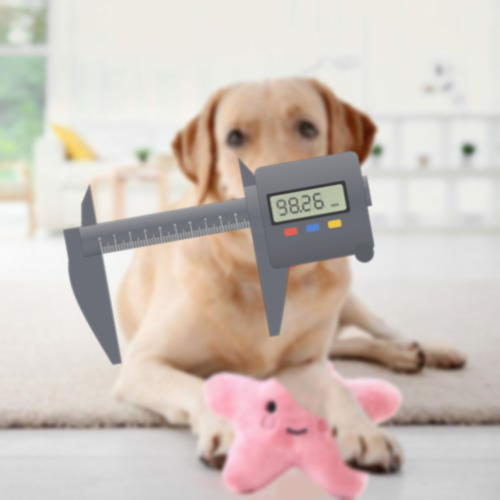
98.26 mm
